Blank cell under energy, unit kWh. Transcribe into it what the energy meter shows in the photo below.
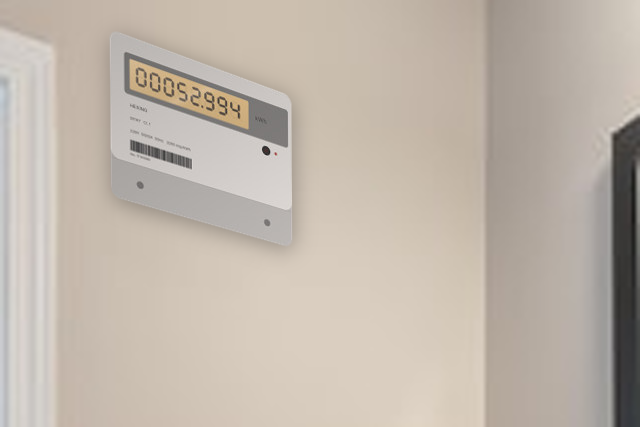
52.994 kWh
